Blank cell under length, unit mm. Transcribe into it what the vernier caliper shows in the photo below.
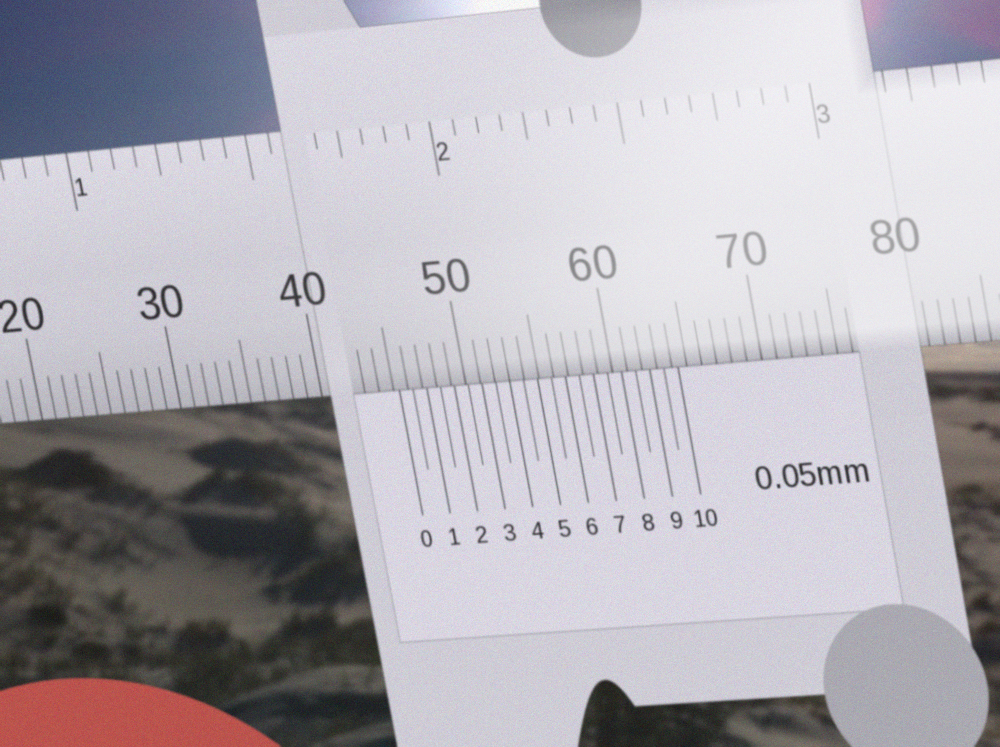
45.4 mm
